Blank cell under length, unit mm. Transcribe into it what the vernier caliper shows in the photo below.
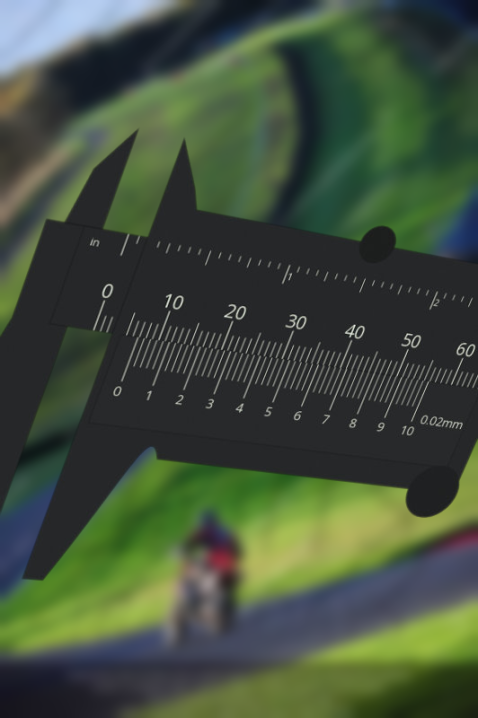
6.8 mm
